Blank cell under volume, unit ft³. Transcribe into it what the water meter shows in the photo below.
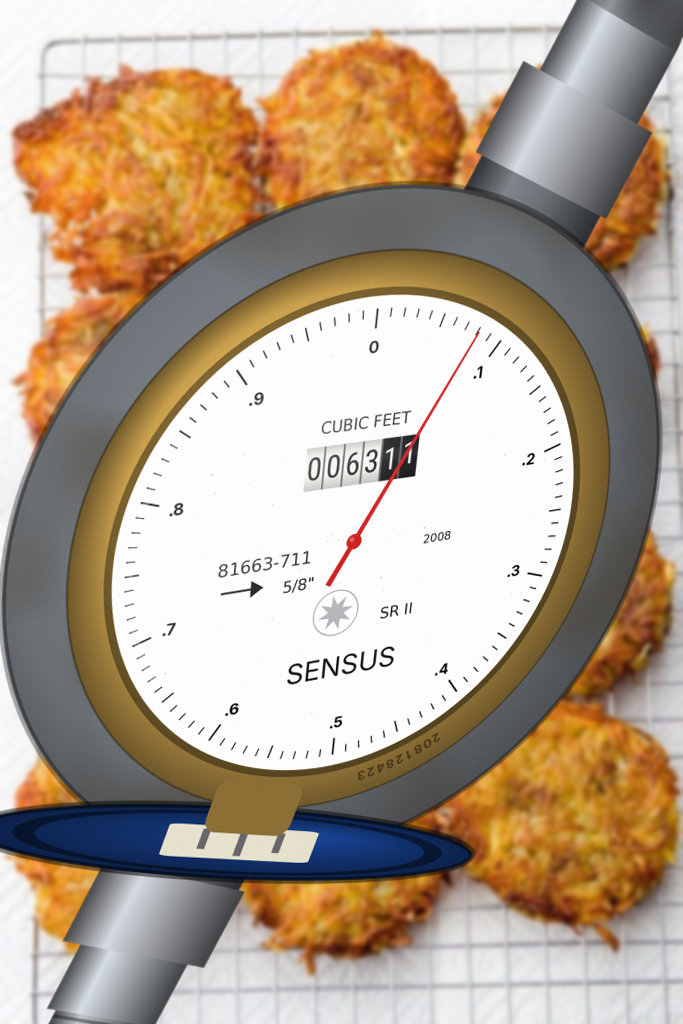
6311.08 ft³
